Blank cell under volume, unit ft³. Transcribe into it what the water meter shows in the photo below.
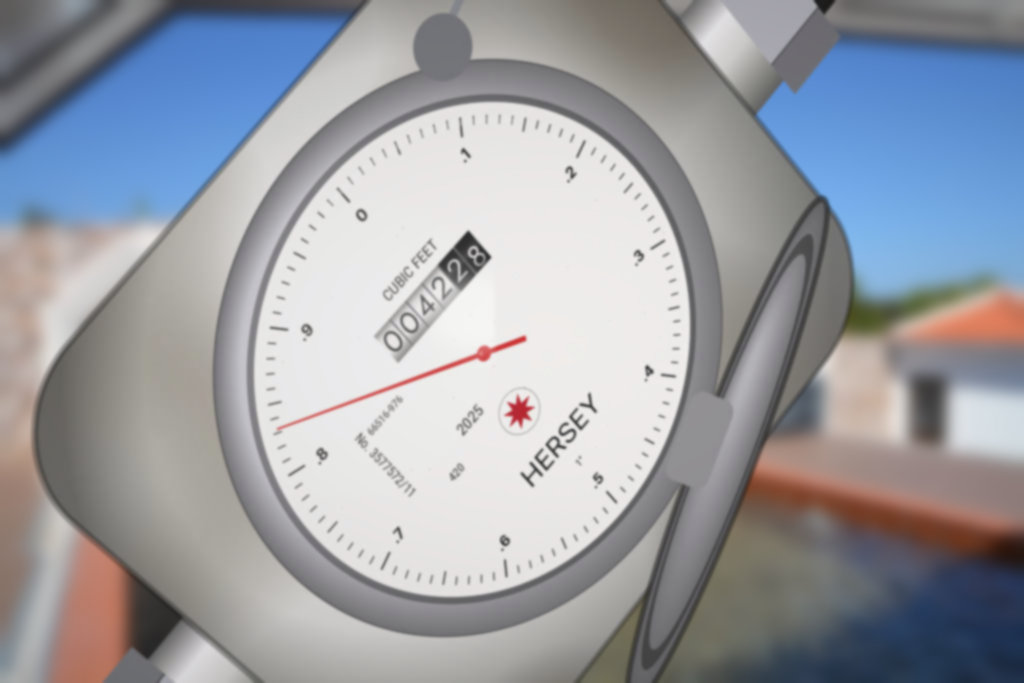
4227.83 ft³
